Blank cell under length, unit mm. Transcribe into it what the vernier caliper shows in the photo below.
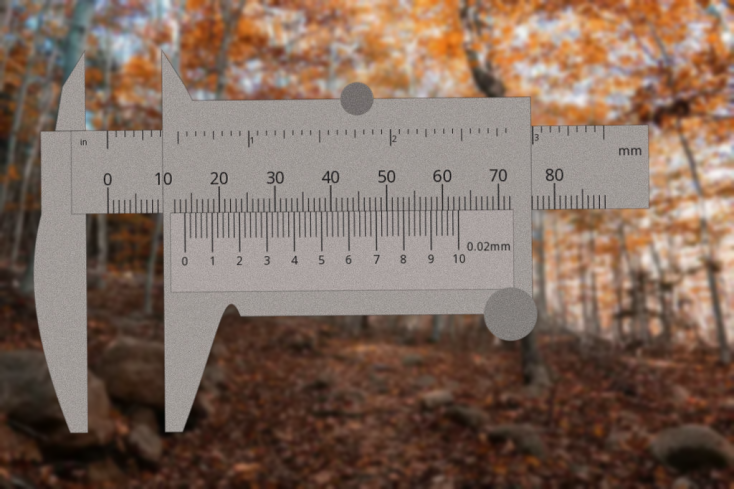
13.8 mm
